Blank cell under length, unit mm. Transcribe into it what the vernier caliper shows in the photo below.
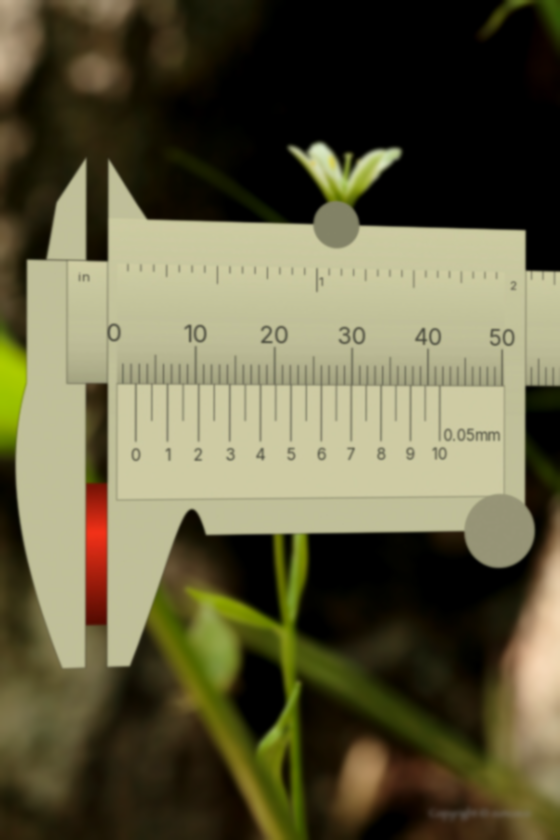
2.6 mm
